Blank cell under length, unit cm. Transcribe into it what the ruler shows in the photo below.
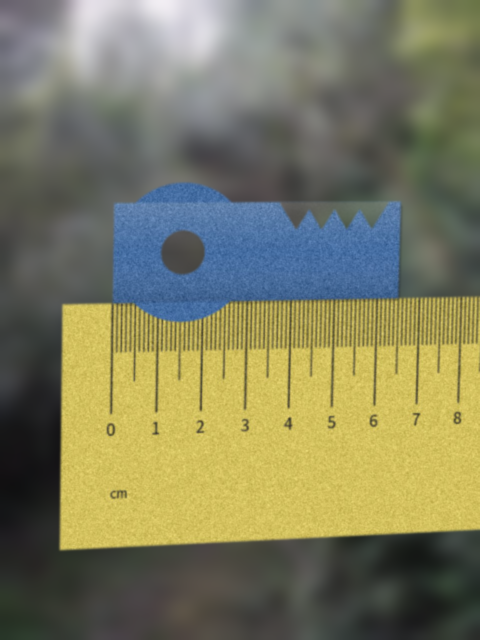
6.5 cm
